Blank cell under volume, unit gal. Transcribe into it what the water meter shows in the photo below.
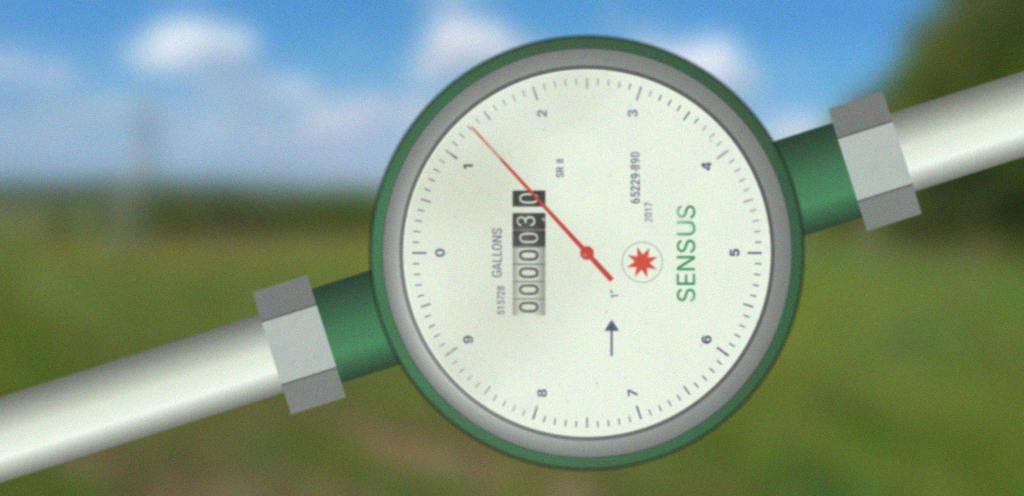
31.3 gal
